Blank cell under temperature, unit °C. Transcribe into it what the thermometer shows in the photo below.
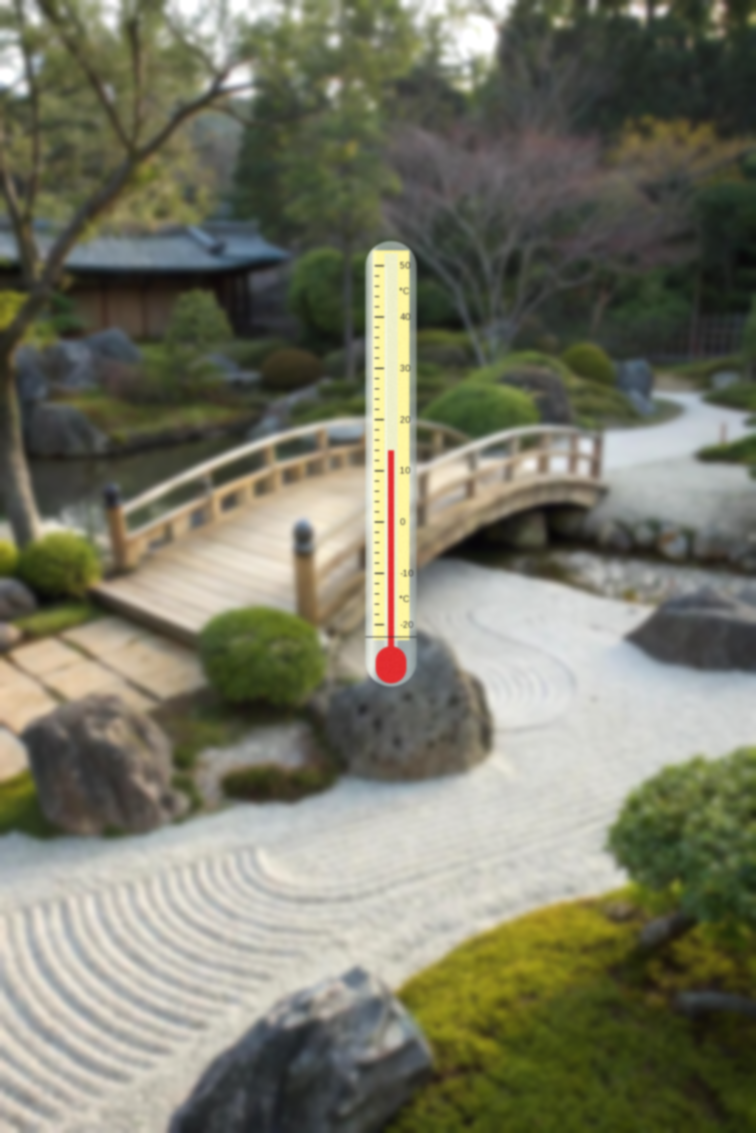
14 °C
